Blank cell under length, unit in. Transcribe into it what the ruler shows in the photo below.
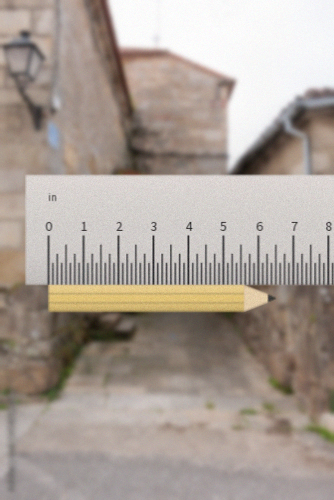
6.5 in
